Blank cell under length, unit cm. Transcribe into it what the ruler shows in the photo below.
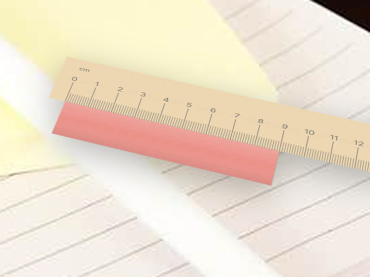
9 cm
